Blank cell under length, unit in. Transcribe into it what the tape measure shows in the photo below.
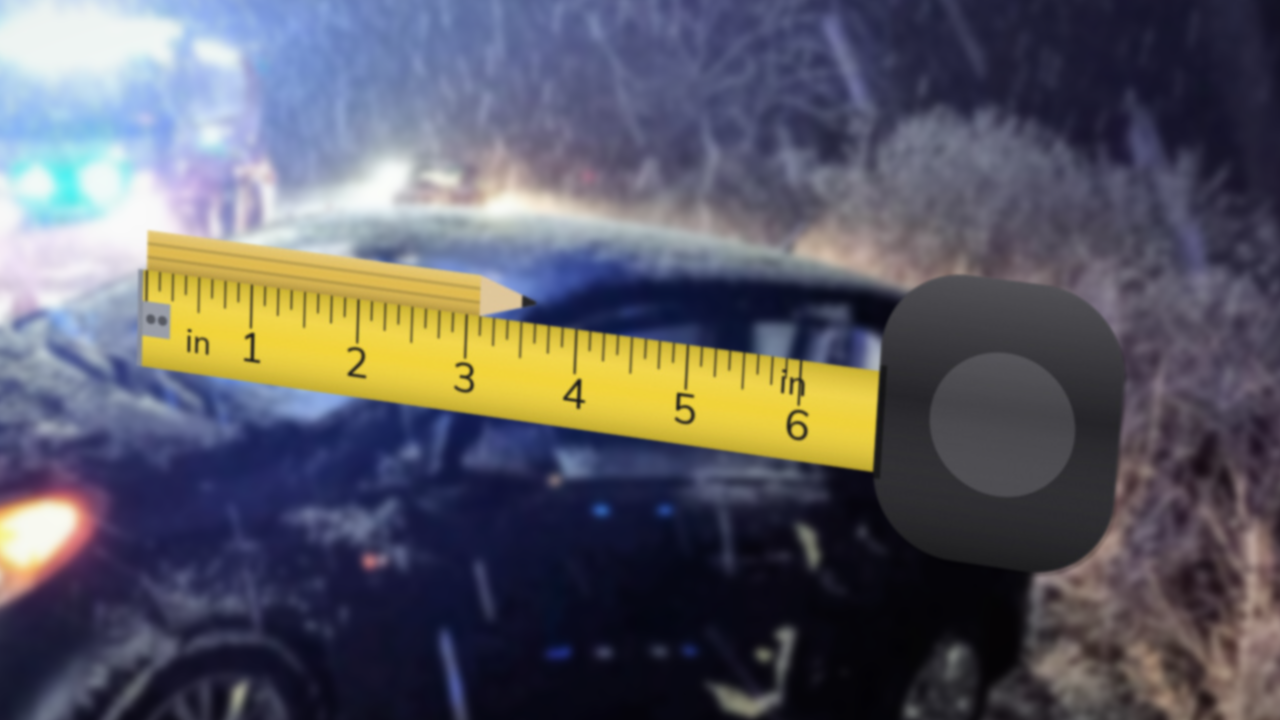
3.625 in
